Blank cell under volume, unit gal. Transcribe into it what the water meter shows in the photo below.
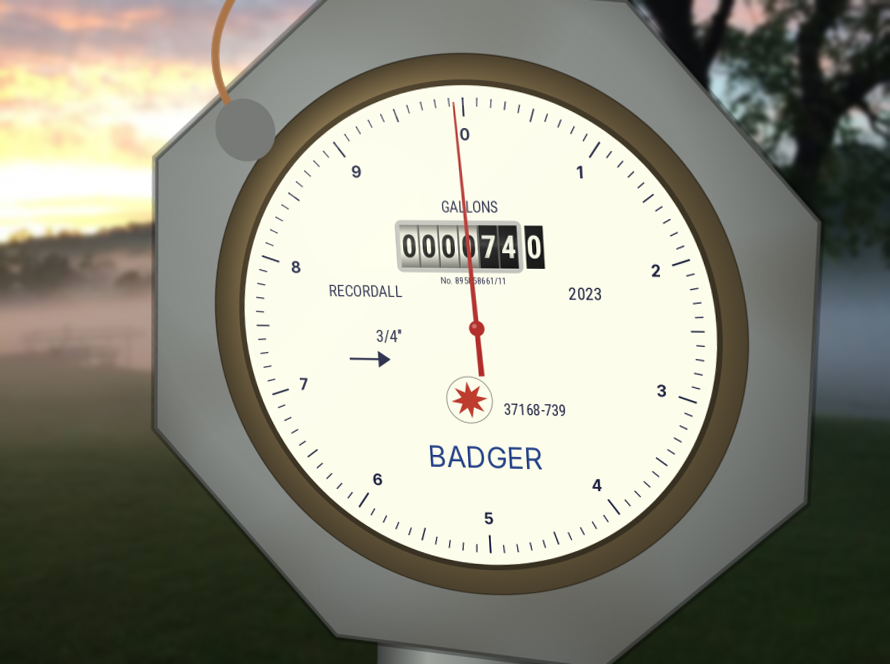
739.9 gal
